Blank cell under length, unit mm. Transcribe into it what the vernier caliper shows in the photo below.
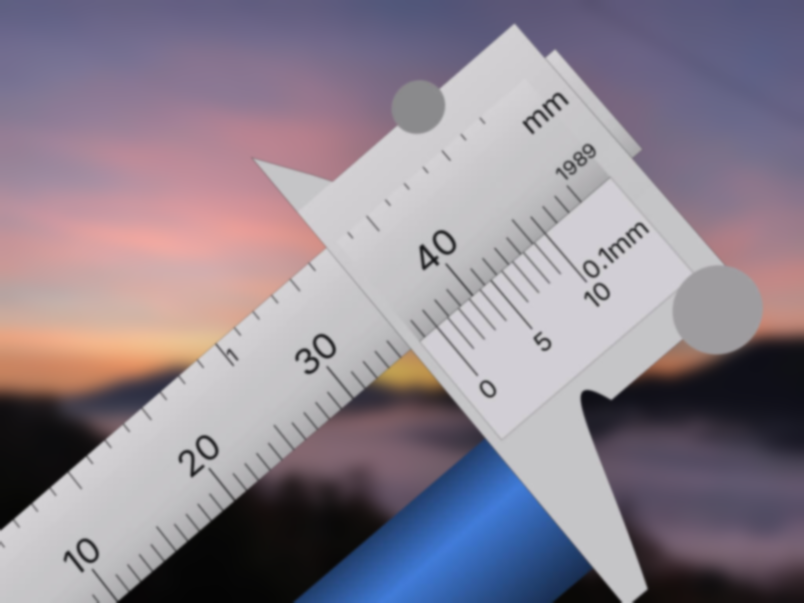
37.0 mm
